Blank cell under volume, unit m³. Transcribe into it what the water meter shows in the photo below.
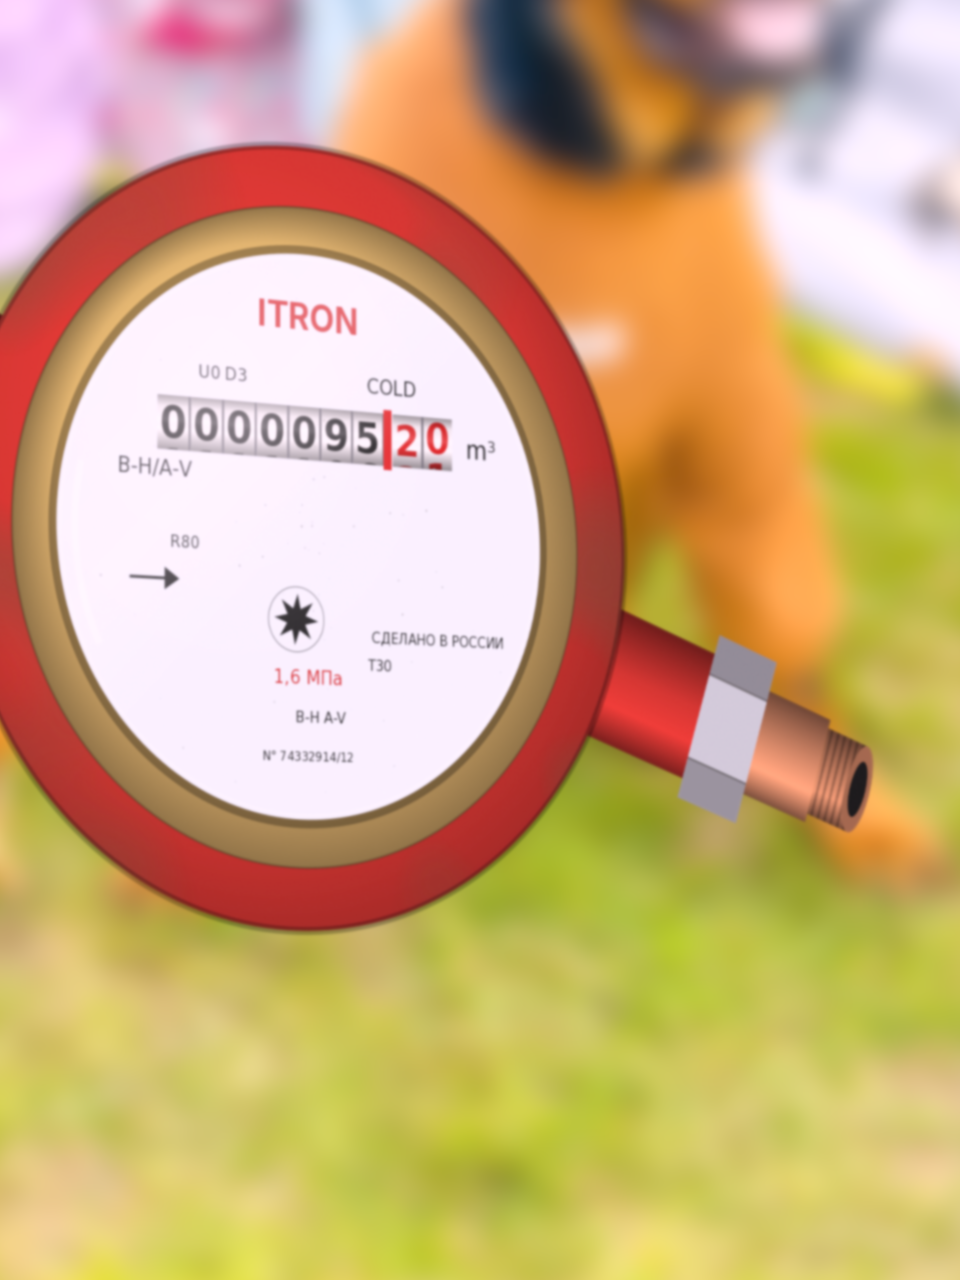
95.20 m³
